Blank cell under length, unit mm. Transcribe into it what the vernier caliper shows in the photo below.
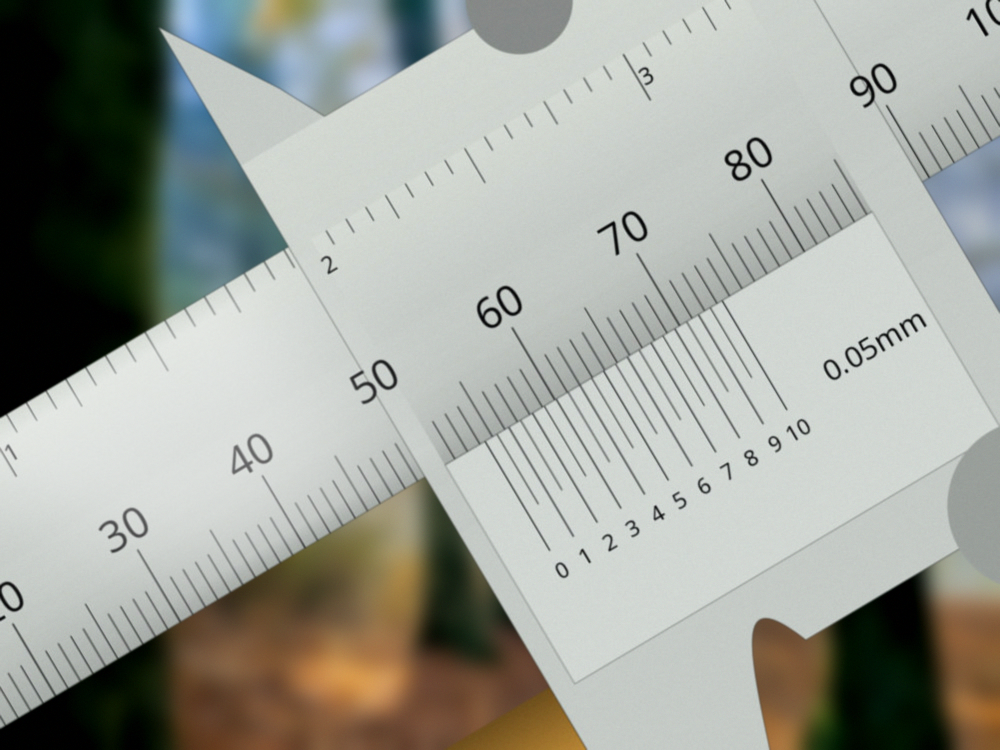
54.4 mm
